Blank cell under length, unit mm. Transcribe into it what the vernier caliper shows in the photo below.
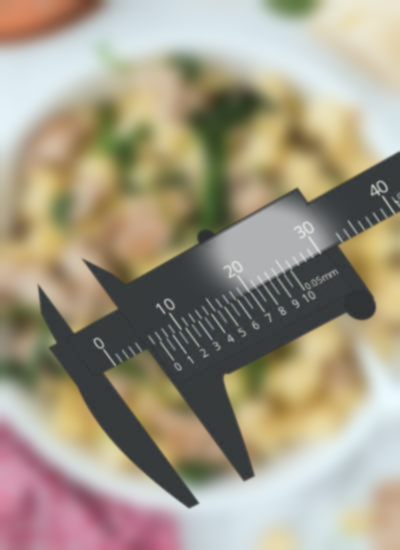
6.8 mm
